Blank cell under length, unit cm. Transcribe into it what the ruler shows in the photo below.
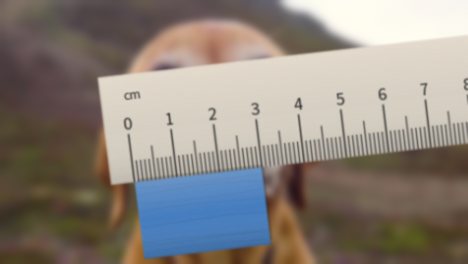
3 cm
